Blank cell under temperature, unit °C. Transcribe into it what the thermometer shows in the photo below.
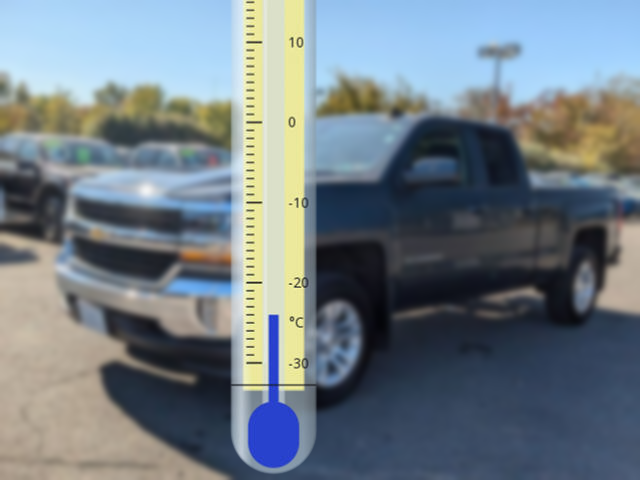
-24 °C
